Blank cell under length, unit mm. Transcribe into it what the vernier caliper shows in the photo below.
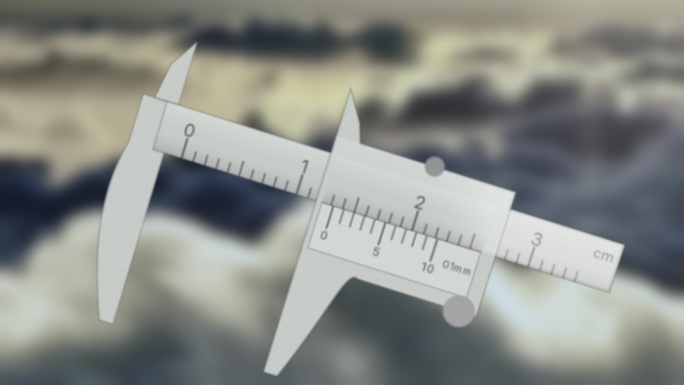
13.2 mm
